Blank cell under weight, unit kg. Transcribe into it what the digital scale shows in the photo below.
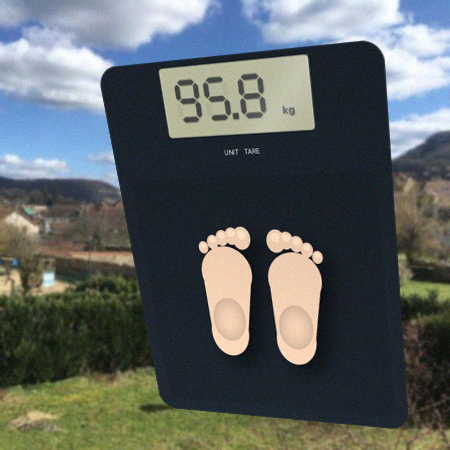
95.8 kg
